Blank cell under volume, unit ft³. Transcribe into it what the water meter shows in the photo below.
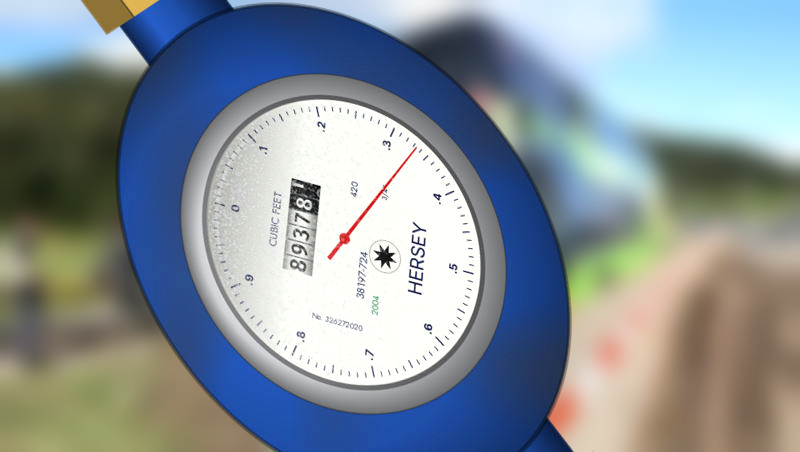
893781.33 ft³
